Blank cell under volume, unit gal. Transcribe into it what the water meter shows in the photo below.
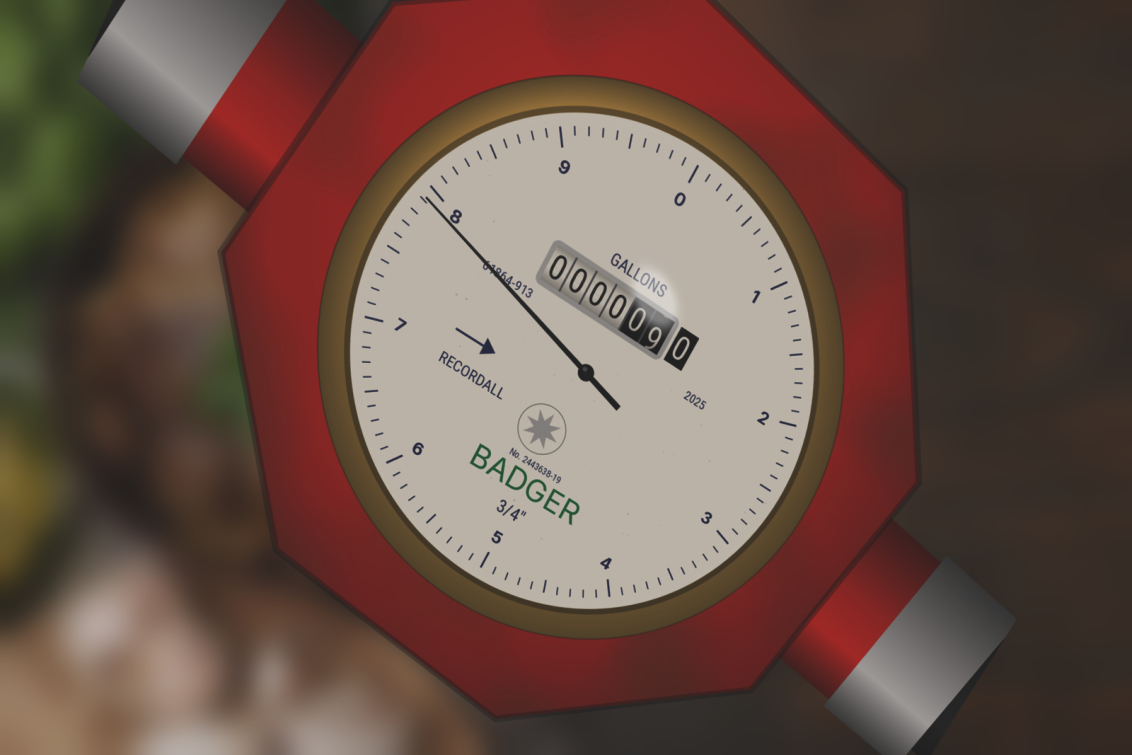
87.9 gal
